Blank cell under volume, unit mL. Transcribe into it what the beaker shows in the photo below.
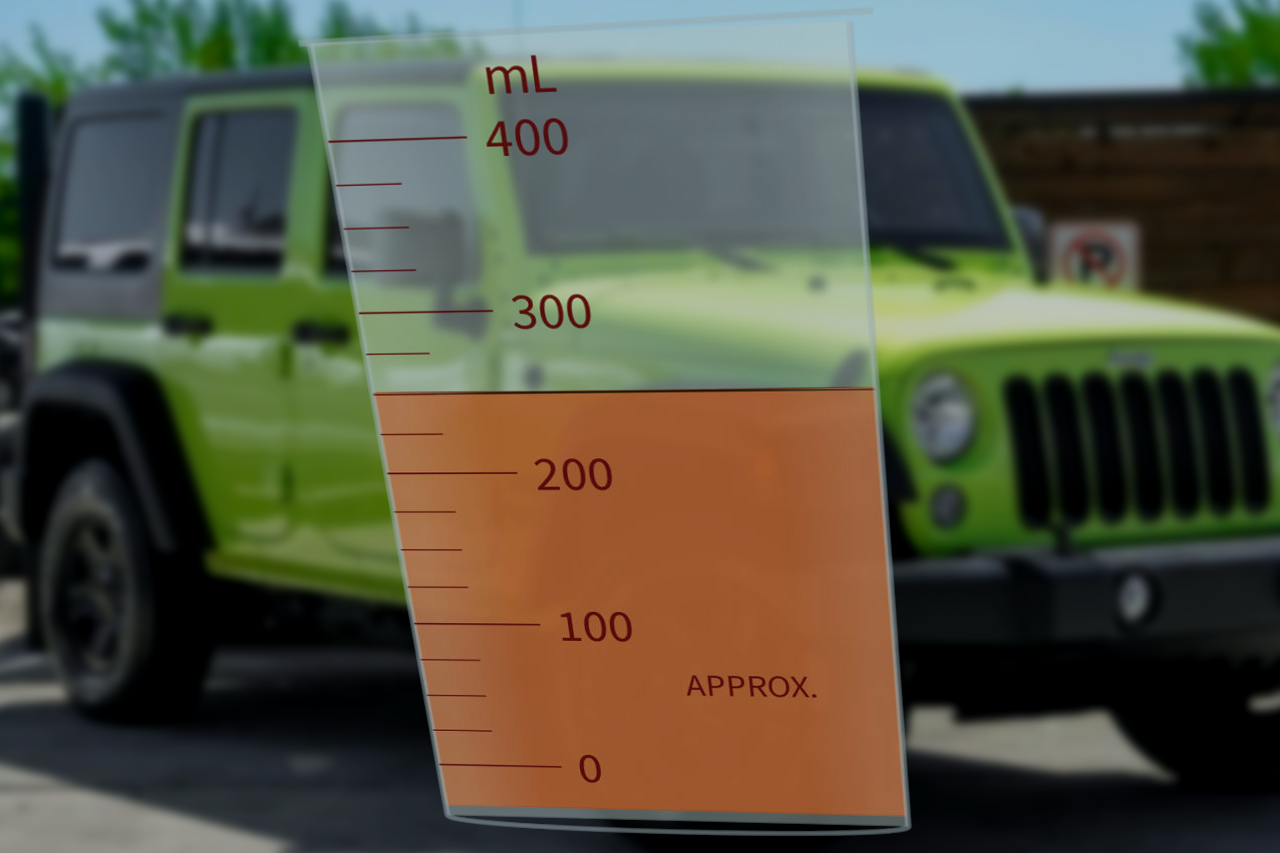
250 mL
